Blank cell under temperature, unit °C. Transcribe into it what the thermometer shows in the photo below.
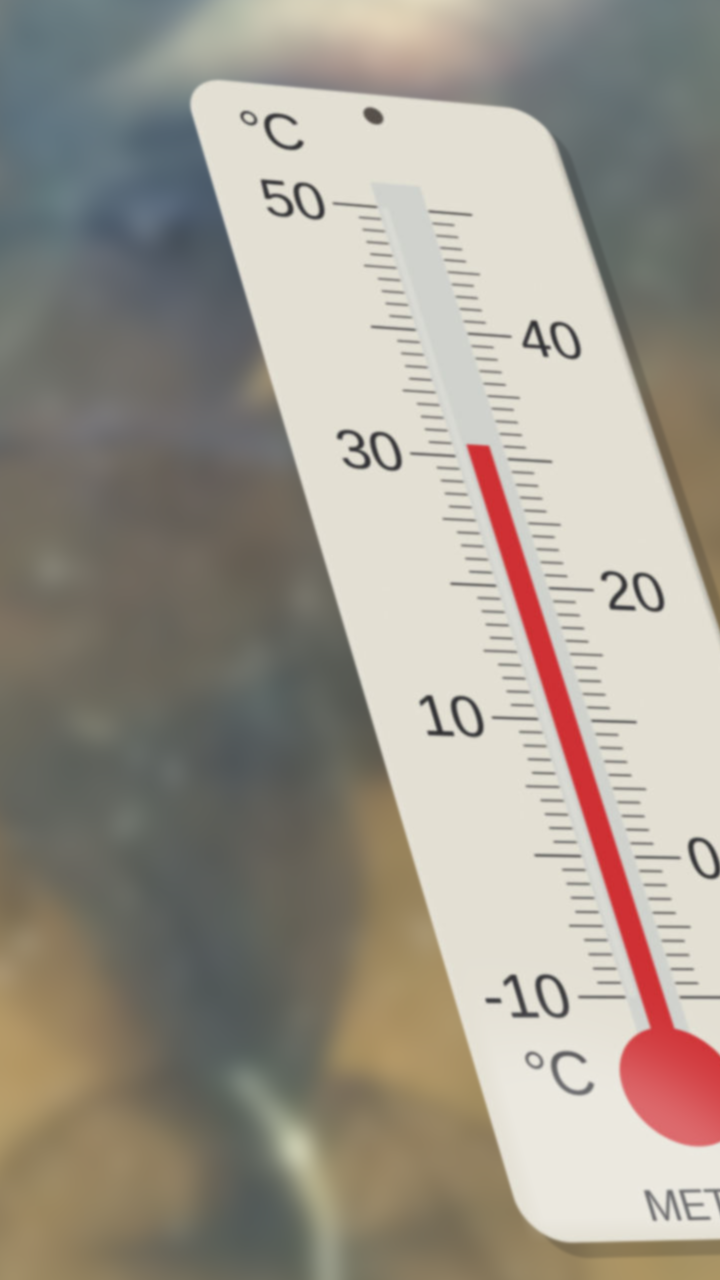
31 °C
